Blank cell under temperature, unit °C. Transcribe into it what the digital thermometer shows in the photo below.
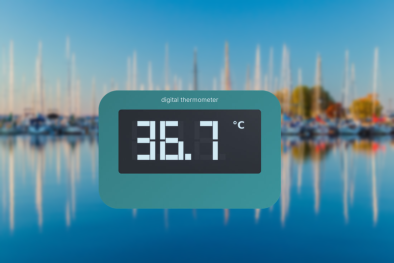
36.7 °C
